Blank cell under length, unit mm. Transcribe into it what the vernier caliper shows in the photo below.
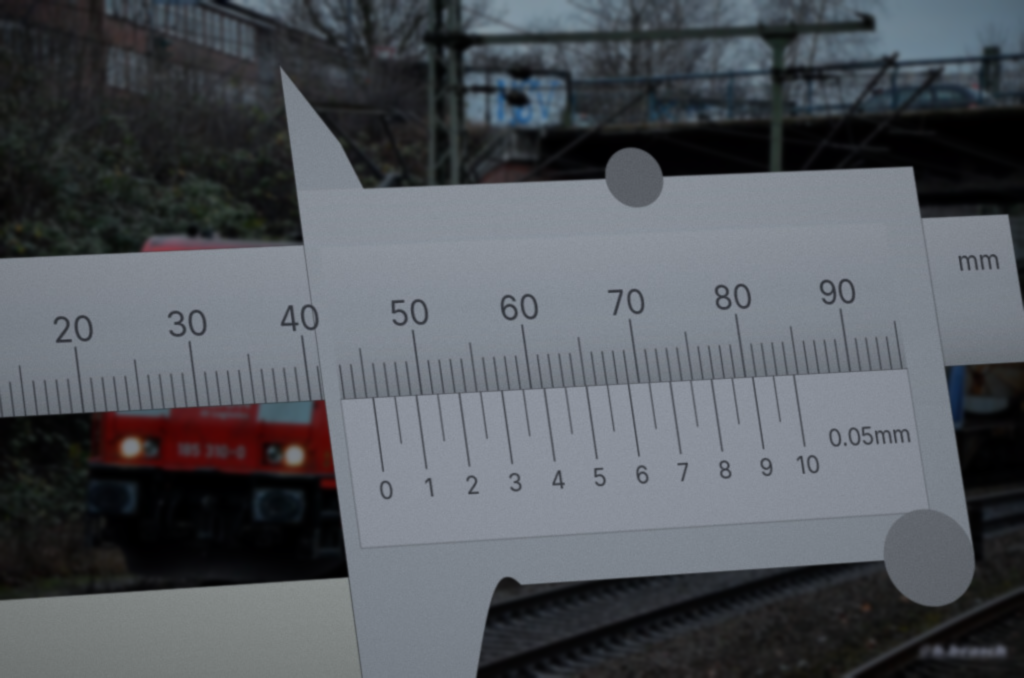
45.6 mm
